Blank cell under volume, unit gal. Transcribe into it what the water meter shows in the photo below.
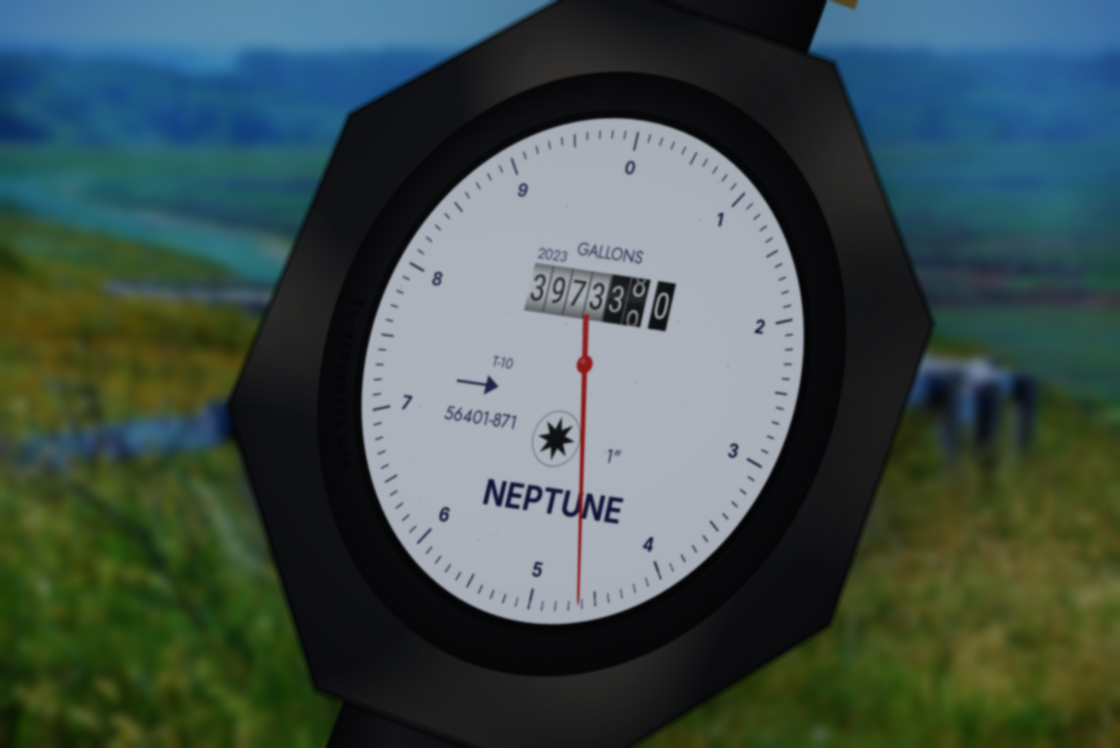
3973384.6 gal
